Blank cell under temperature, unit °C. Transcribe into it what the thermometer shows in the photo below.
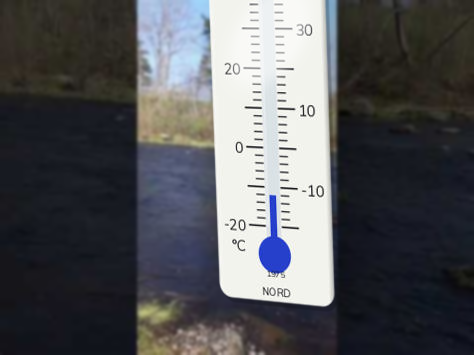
-12 °C
